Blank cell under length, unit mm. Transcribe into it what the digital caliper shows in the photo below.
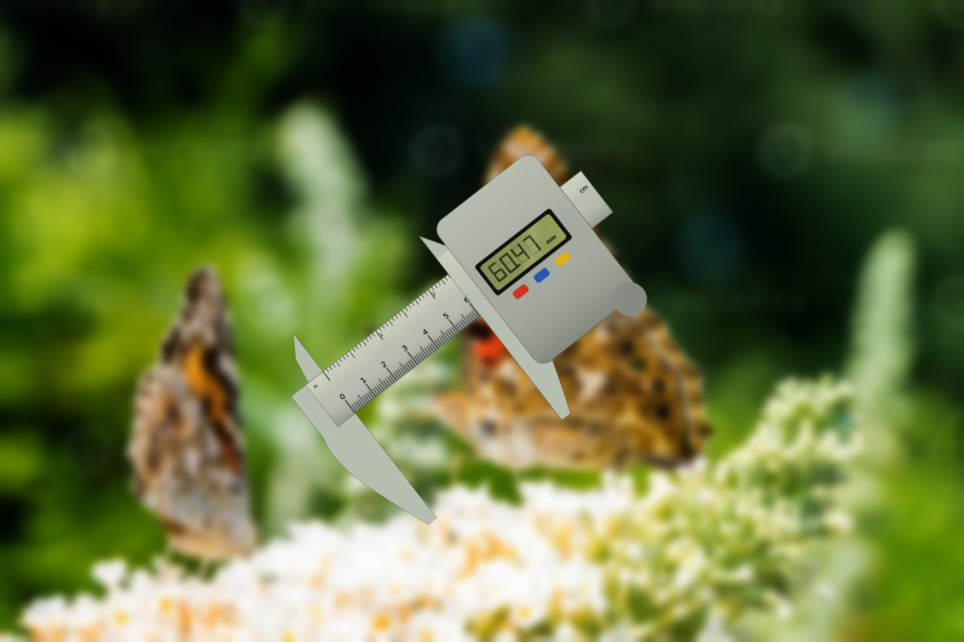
60.47 mm
